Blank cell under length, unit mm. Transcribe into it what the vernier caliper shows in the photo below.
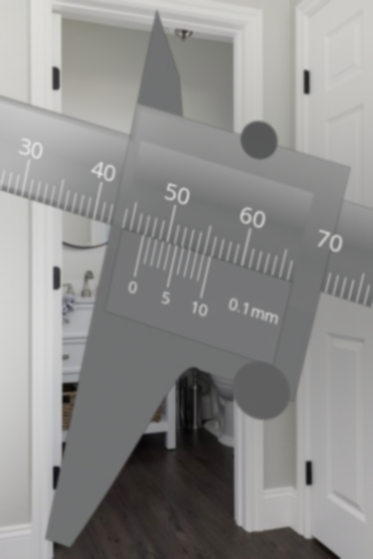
46.8 mm
